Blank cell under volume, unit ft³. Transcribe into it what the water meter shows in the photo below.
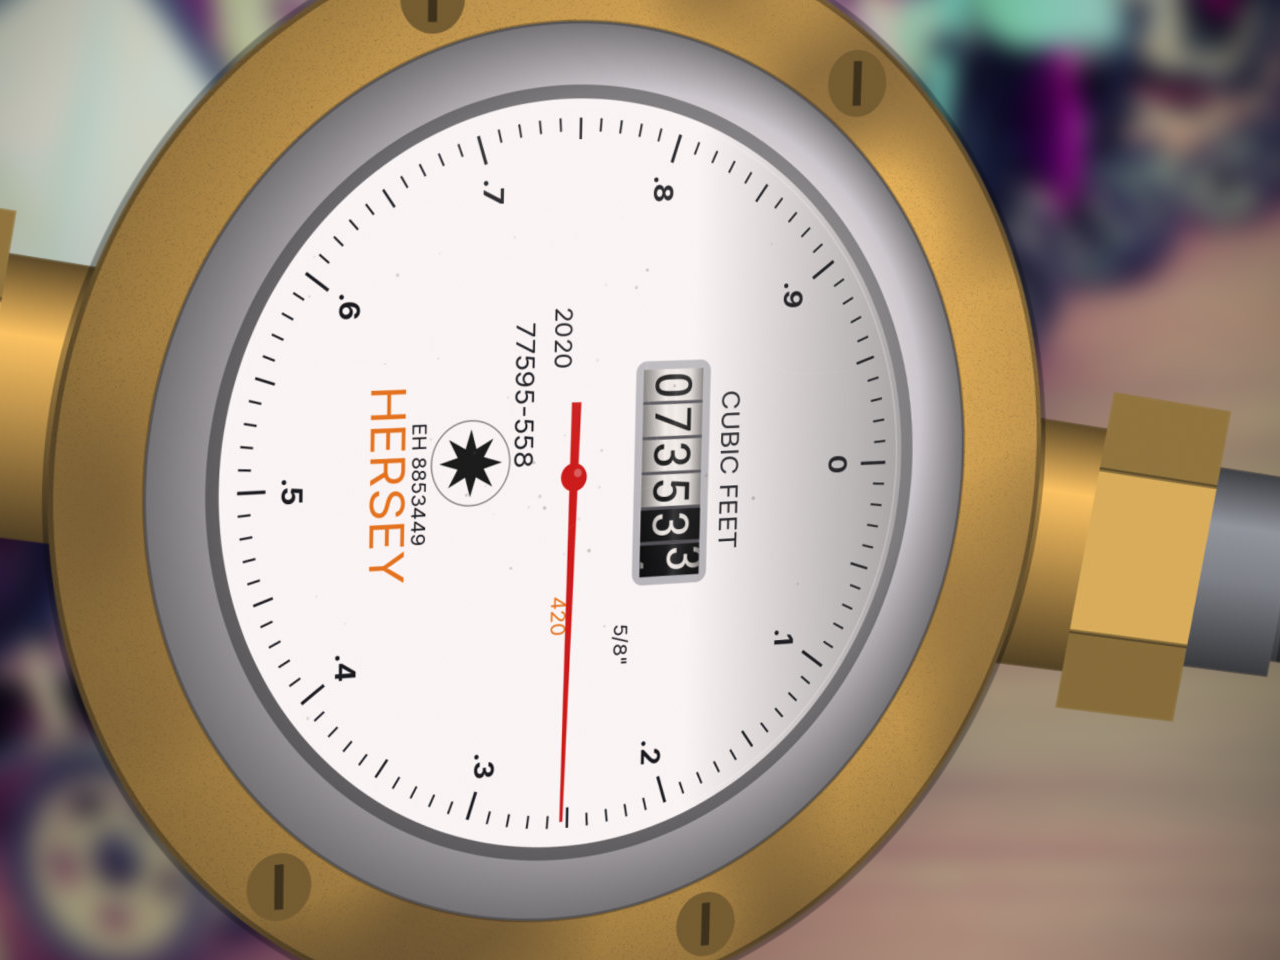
73533.25 ft³
